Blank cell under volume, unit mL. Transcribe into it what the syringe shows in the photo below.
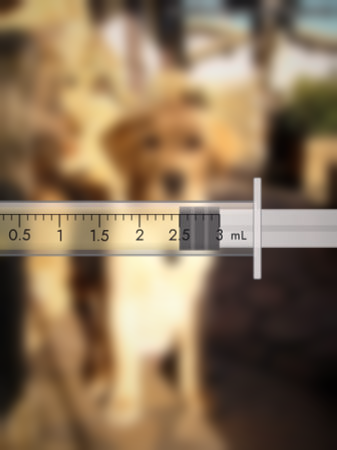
2.5 mL
